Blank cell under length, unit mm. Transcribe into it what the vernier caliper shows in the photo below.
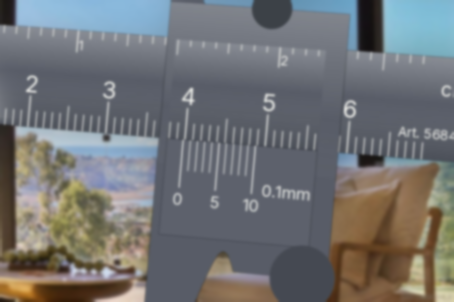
39.8 mm
